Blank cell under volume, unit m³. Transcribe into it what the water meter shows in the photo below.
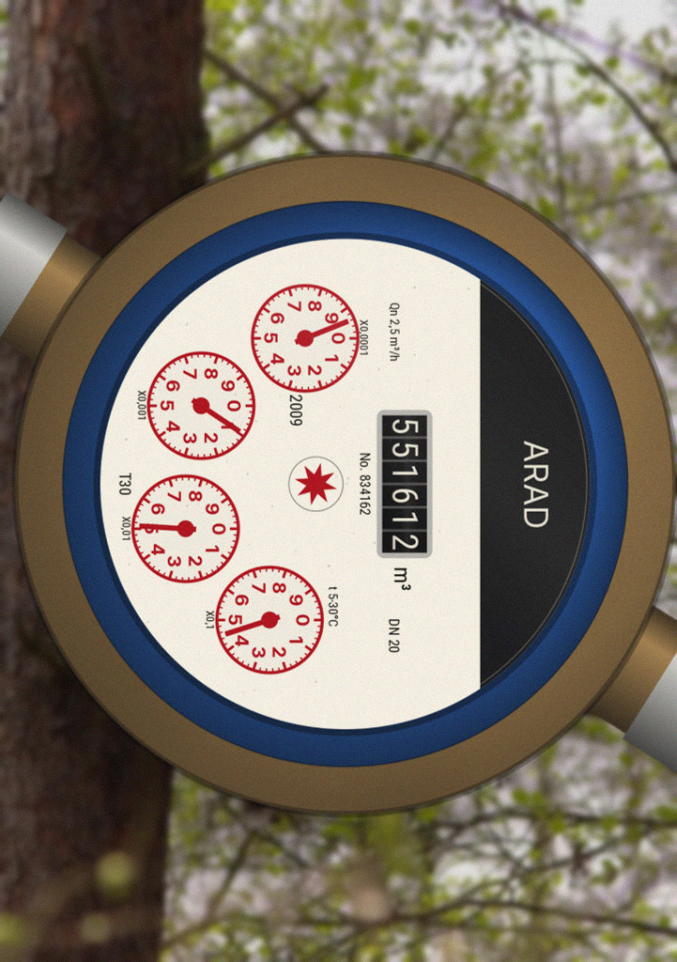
551612.4509 m³
